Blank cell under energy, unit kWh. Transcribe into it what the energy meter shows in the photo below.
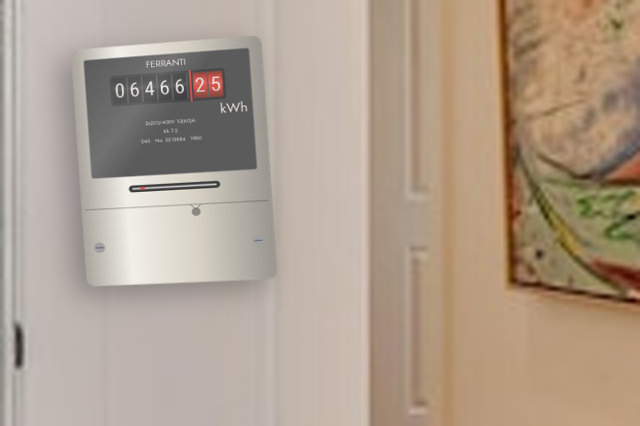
6466.25 kWh
